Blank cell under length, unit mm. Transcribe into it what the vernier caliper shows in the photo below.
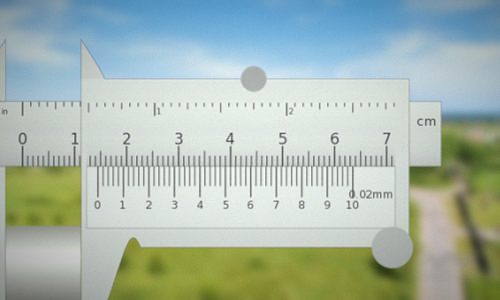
14.5 mm
